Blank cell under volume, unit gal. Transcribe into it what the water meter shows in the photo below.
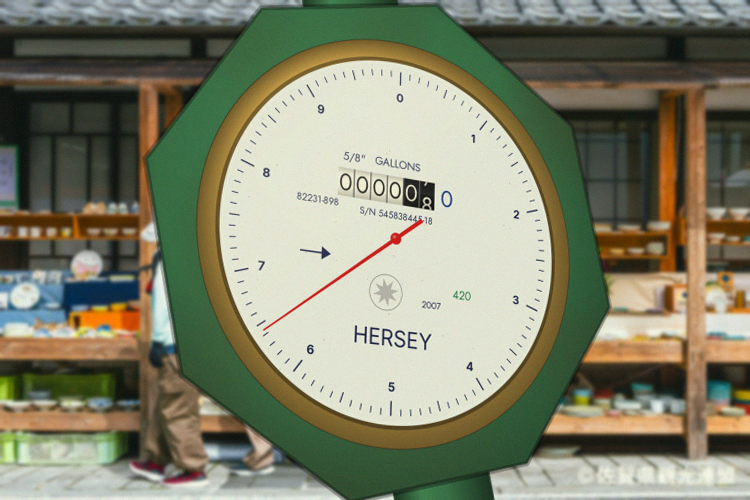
76.4 gal
